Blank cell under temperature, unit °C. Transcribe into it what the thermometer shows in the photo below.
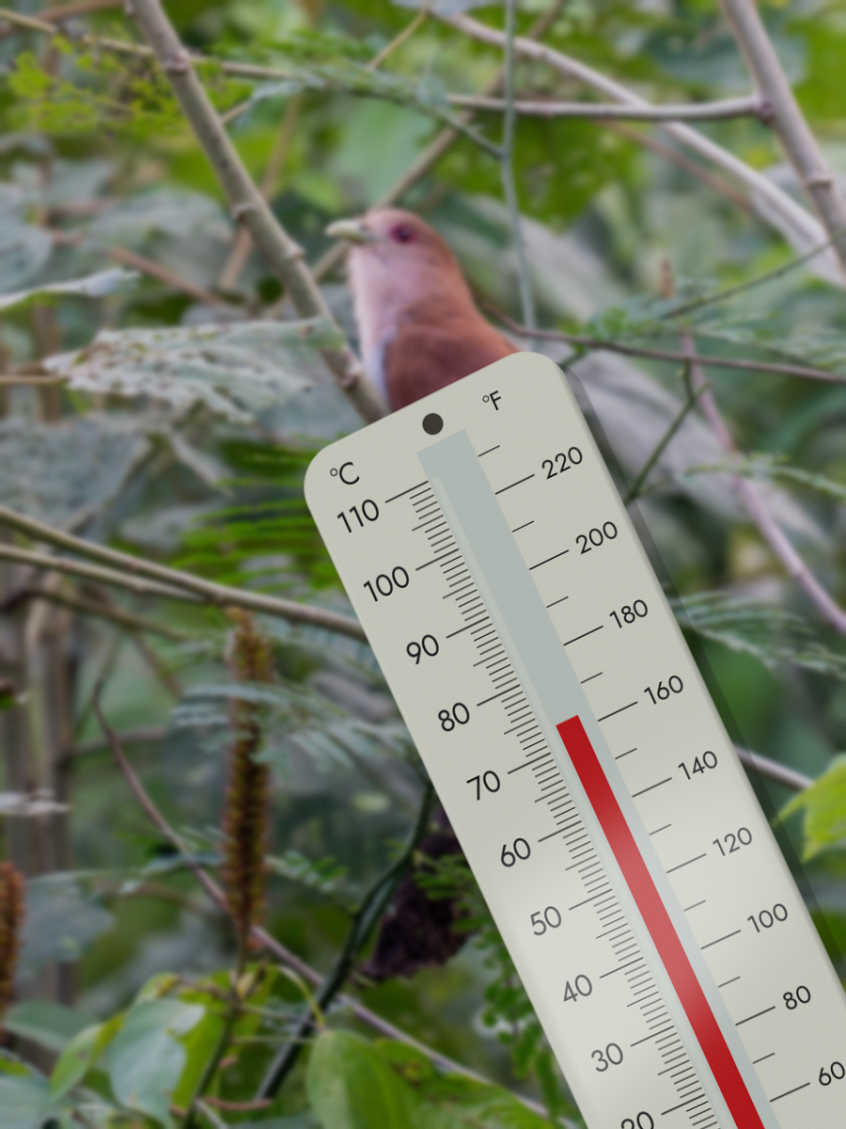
73 °C
